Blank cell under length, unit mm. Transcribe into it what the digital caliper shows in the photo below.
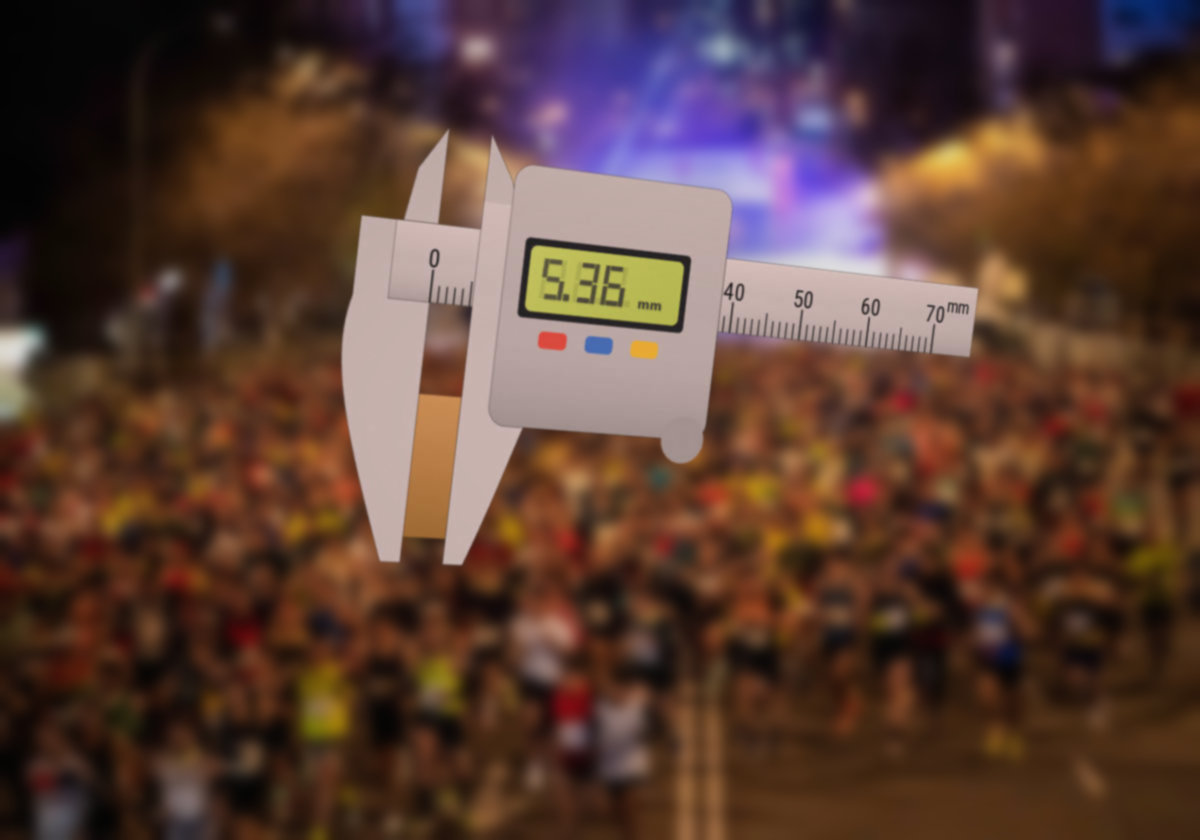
5.36 mm
